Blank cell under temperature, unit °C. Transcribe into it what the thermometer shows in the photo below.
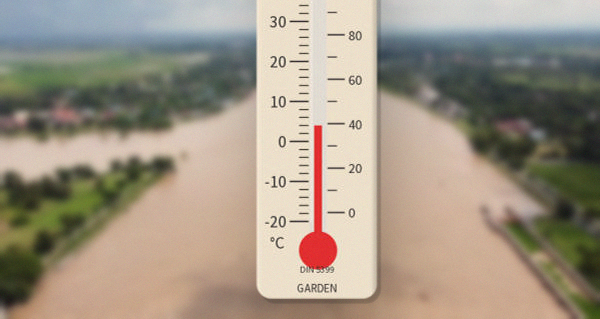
4 °C
